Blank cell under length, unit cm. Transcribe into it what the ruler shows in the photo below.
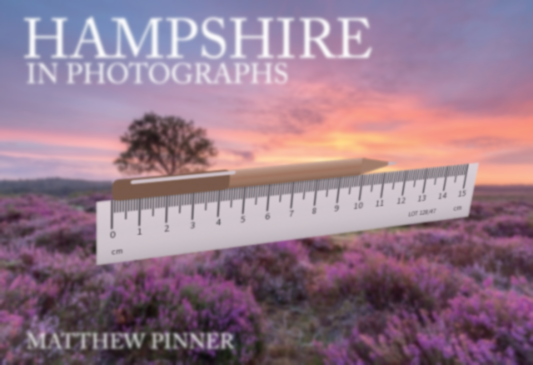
11.5 cm
